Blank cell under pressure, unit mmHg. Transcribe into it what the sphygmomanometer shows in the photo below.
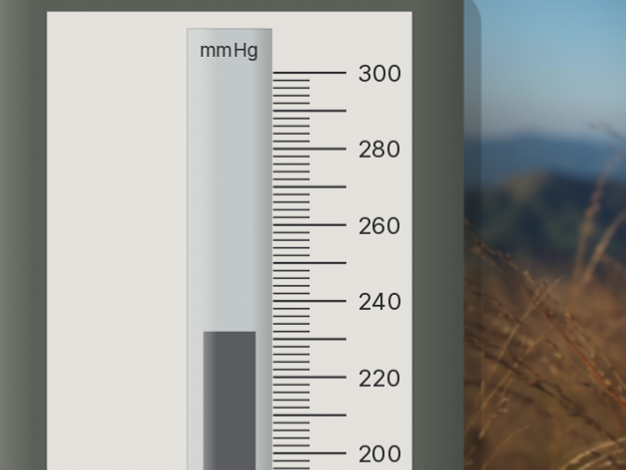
232 mmHg
